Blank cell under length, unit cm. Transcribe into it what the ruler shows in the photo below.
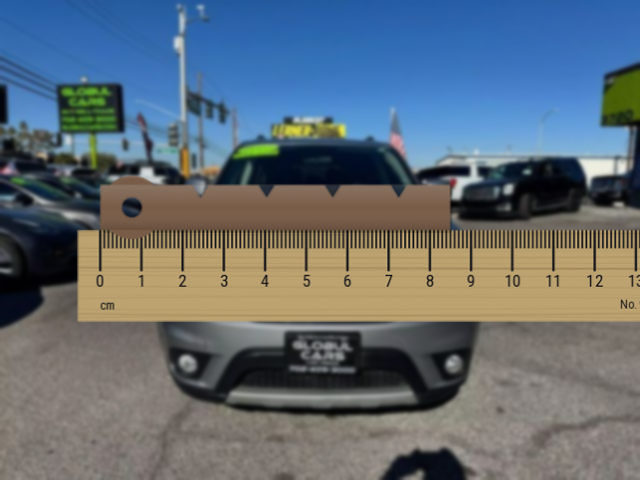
8.5 cm
